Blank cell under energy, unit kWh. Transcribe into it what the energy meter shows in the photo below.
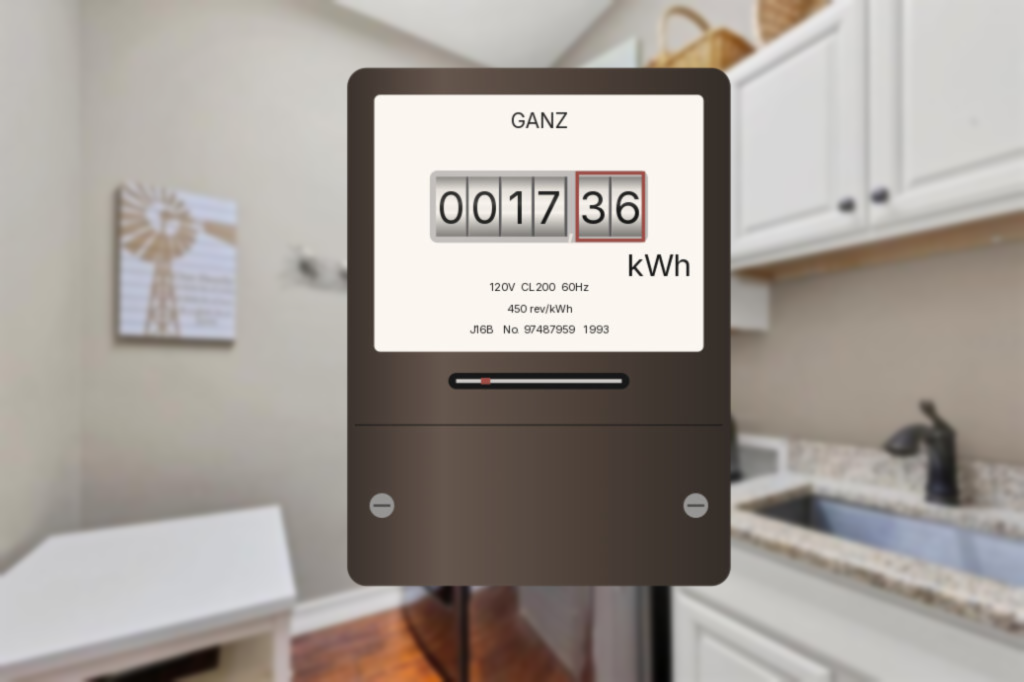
17.36 kWh
